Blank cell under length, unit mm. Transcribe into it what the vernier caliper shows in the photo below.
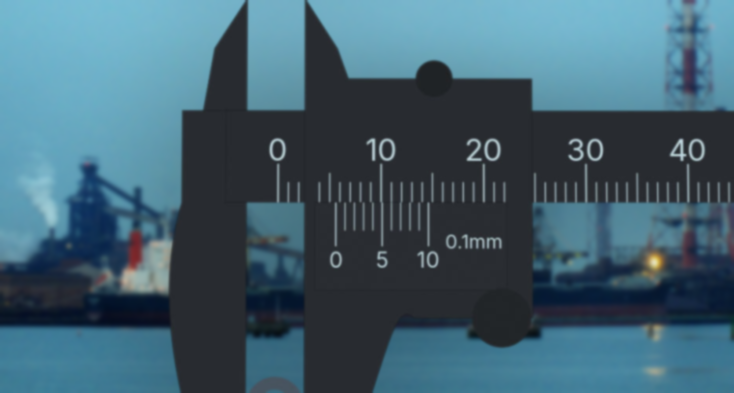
5.6 mm
